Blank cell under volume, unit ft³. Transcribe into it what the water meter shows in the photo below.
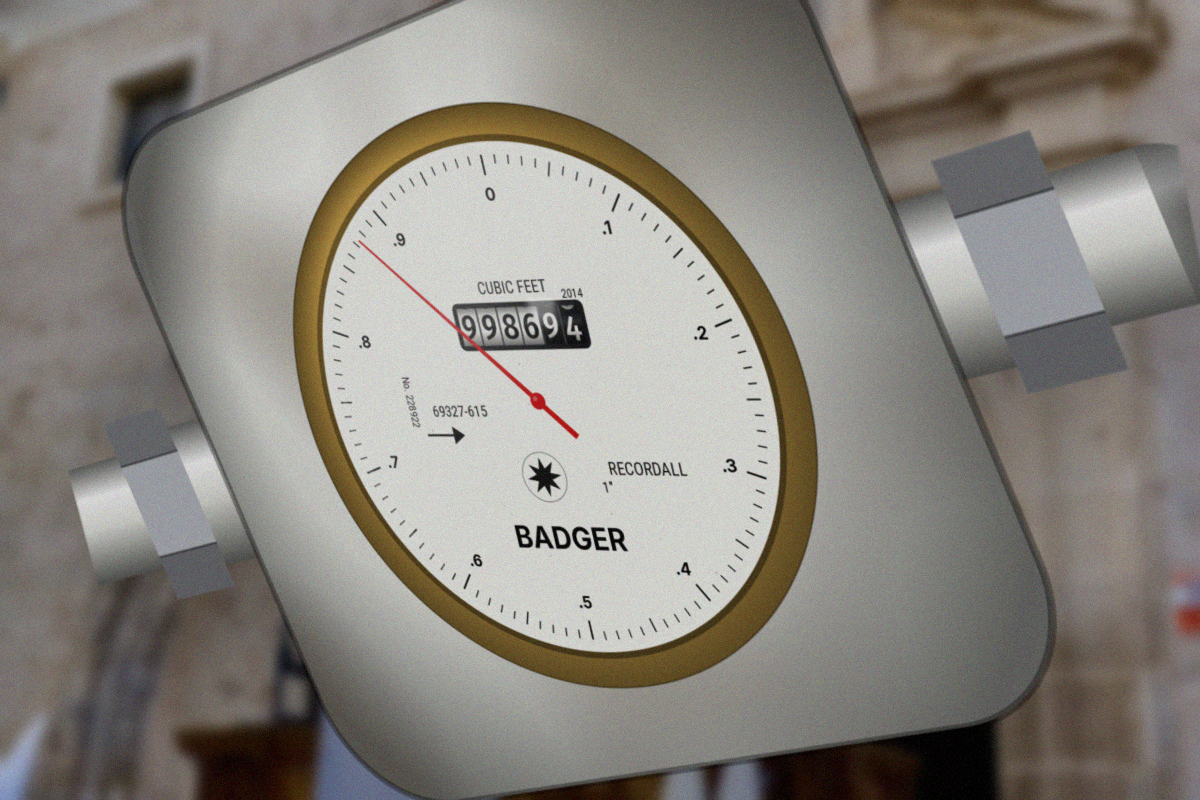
998693.87 ft³
